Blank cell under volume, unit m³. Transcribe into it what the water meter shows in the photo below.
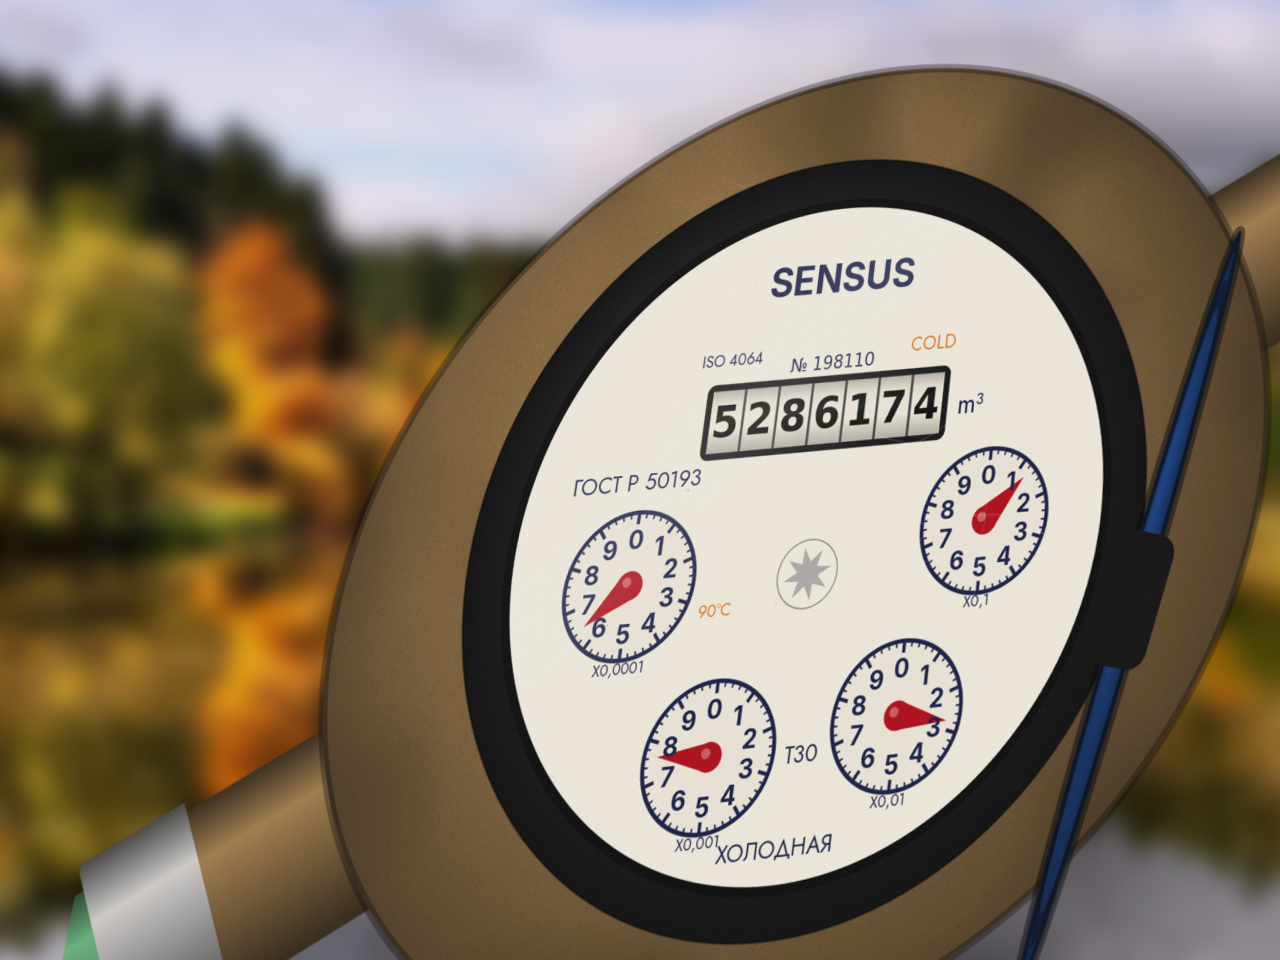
5286174.1276 m³
